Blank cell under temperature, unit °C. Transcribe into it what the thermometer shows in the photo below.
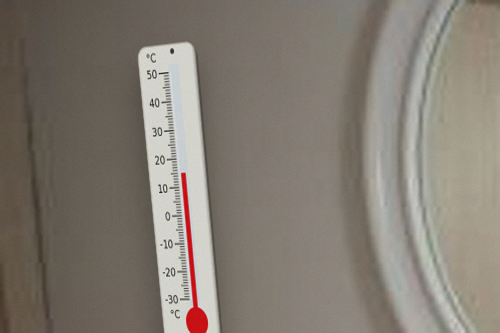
15 °C
